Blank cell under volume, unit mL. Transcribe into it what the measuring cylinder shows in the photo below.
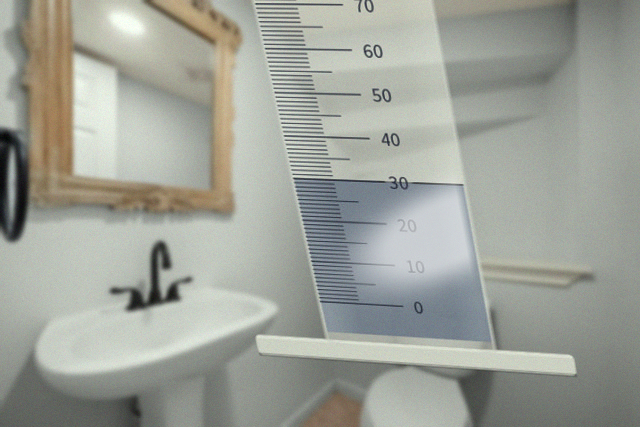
30 mL
